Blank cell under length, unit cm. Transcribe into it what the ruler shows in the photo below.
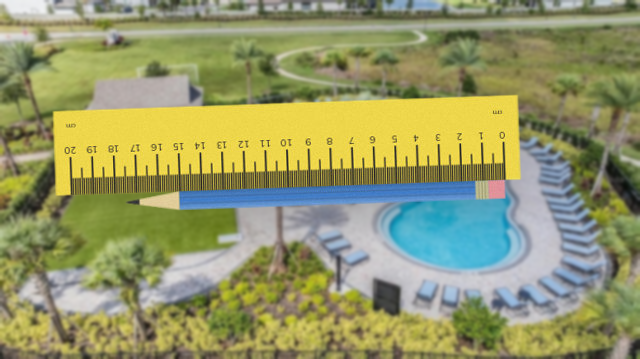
17.5 cm
